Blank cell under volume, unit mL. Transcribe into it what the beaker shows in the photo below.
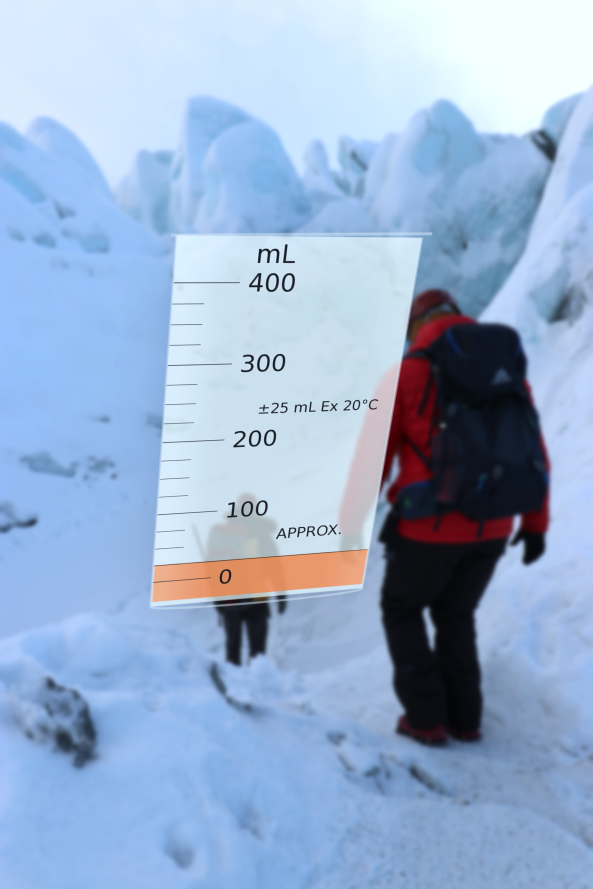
25 mL
